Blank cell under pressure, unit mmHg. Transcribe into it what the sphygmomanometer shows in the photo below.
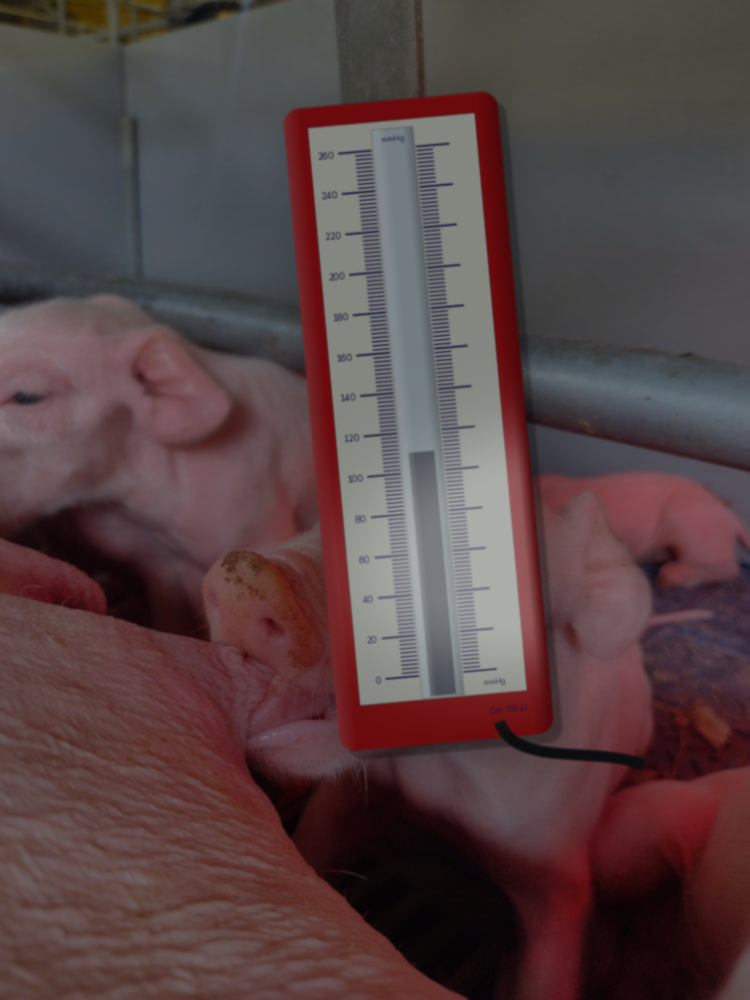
110 mmHg
